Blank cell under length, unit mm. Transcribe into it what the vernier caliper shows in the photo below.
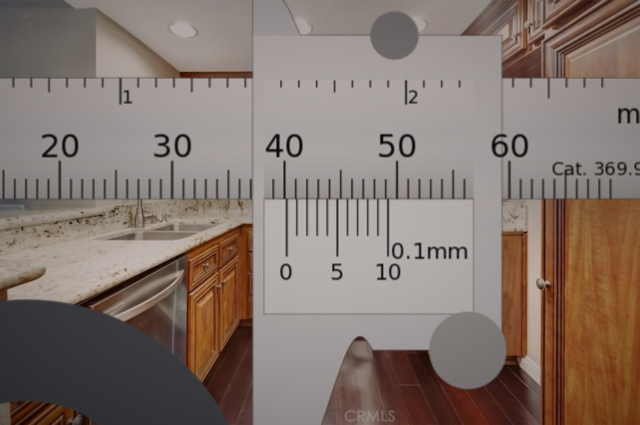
40.2 mm
